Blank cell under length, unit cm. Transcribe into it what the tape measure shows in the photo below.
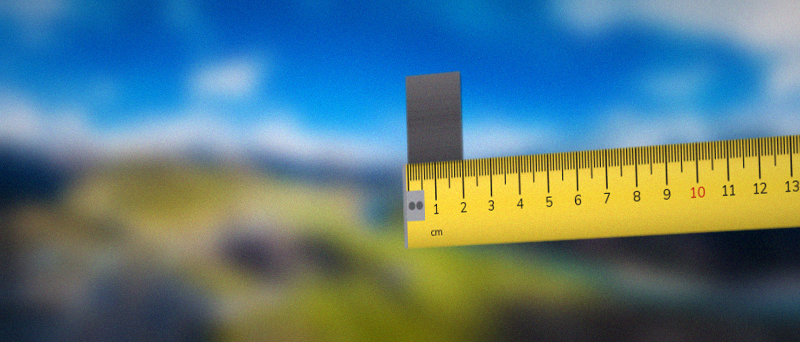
2 cm
